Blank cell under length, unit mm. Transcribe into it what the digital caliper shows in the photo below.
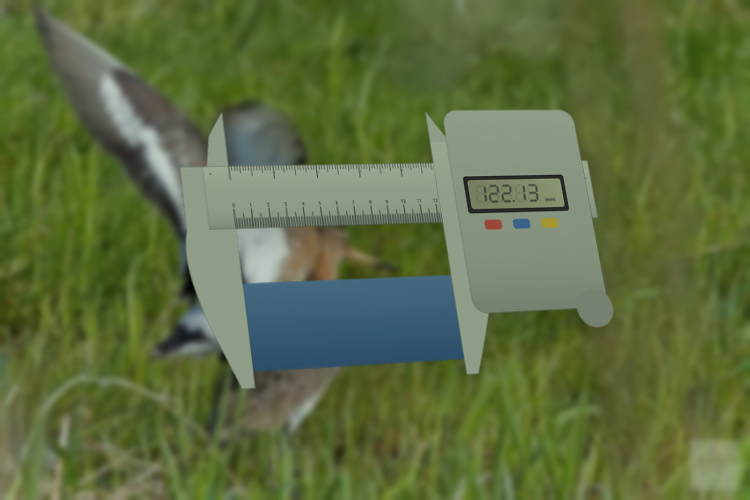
122.13 mm
